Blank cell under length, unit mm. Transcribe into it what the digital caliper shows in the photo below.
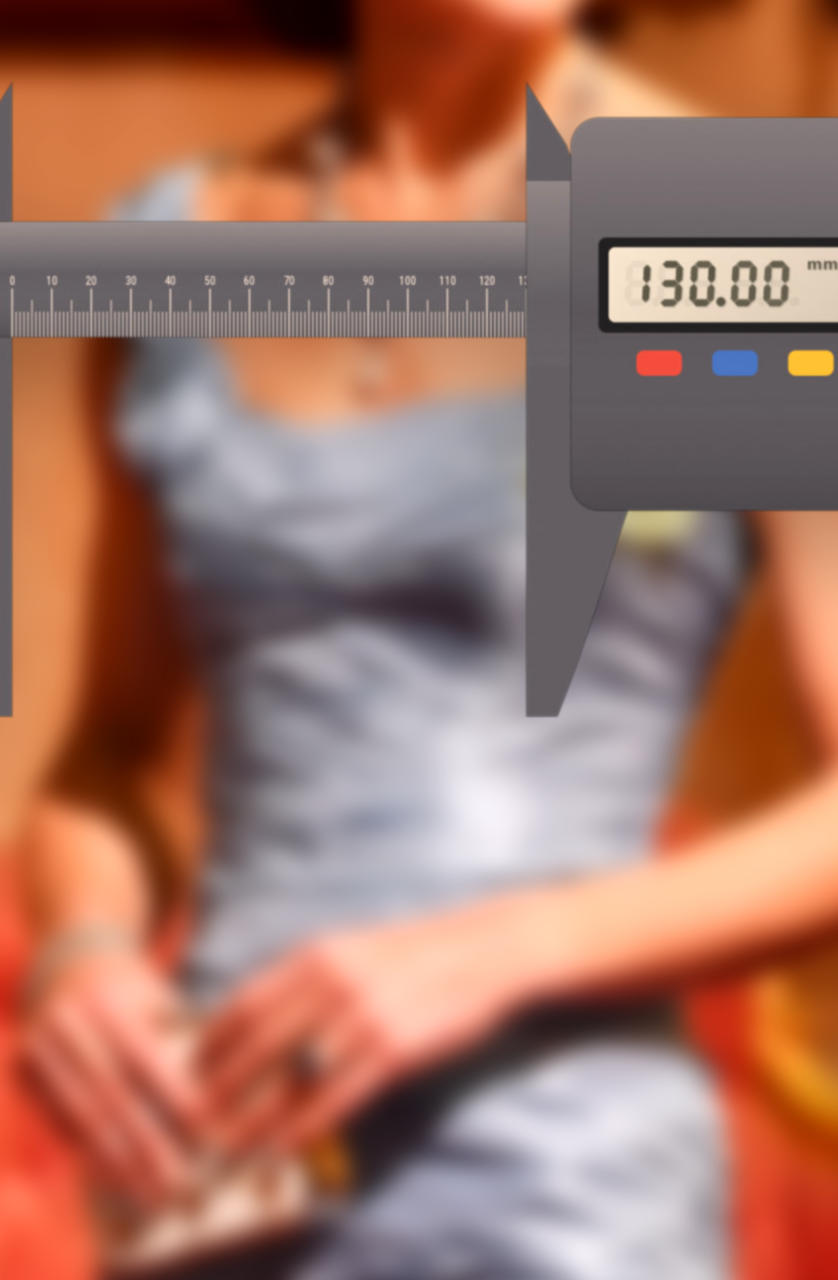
130.00 mm
